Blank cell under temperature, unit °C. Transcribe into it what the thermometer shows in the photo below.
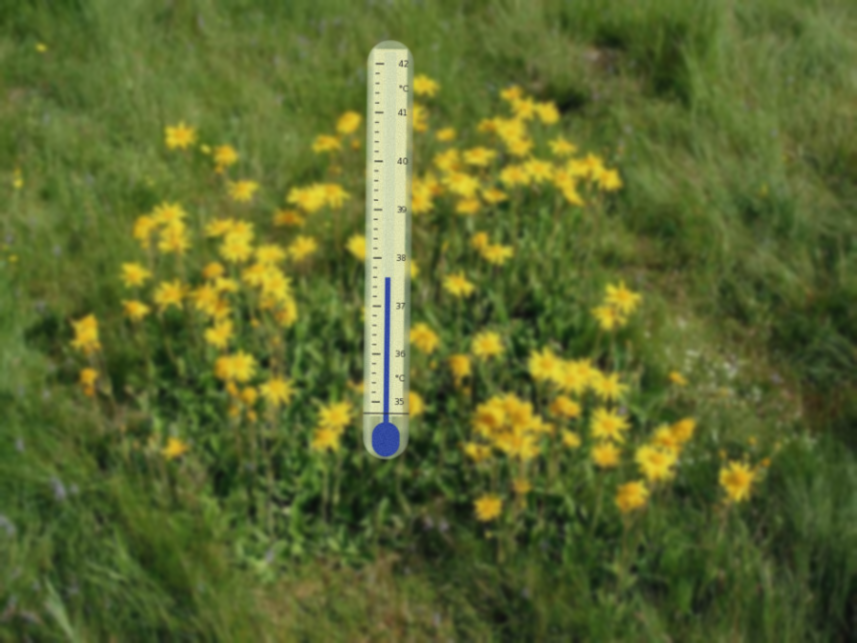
37.6 °C
